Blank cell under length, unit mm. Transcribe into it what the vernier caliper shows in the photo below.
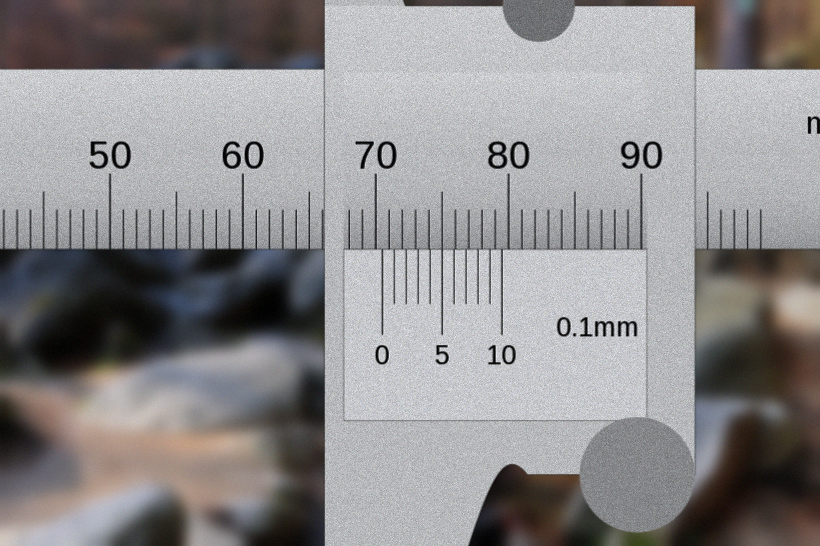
70.5 mm
